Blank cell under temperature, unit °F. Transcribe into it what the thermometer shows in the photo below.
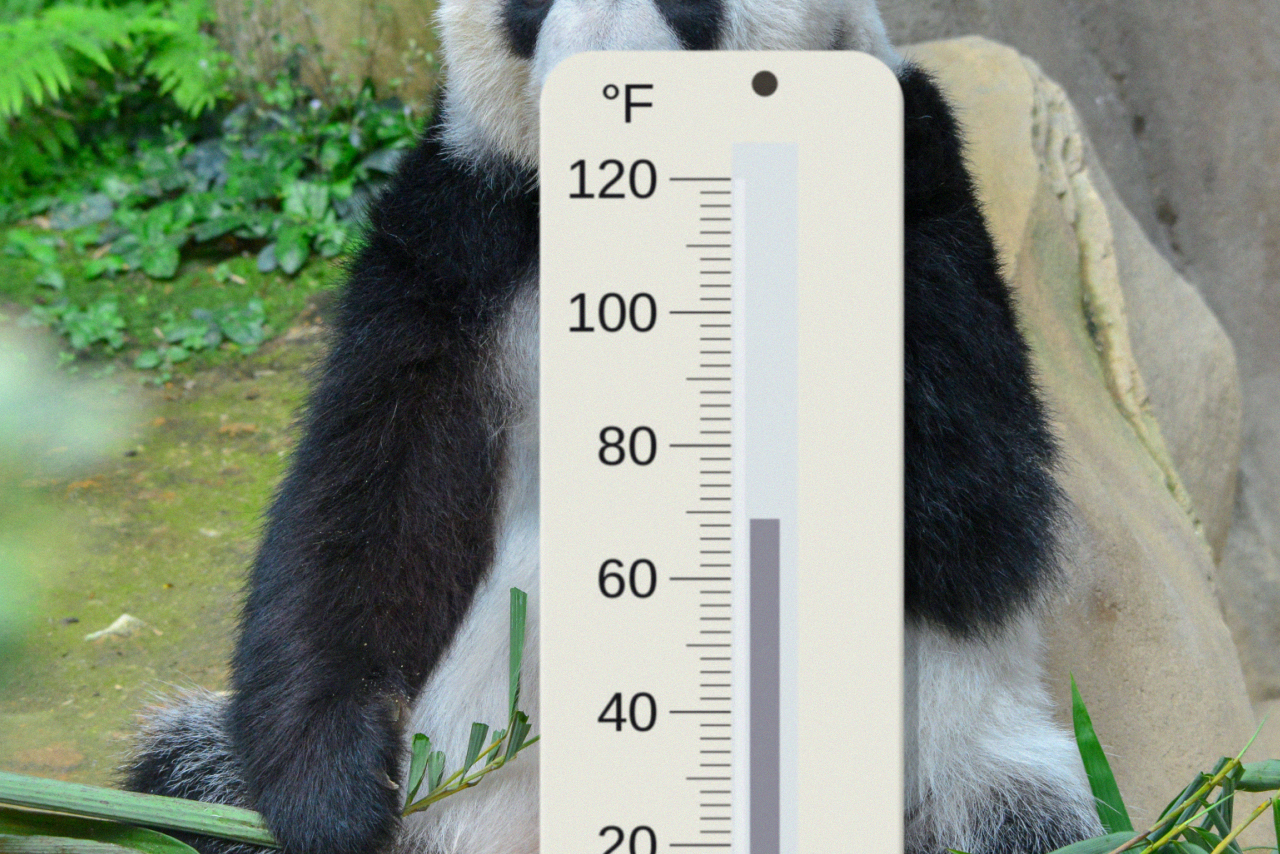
69 °F
